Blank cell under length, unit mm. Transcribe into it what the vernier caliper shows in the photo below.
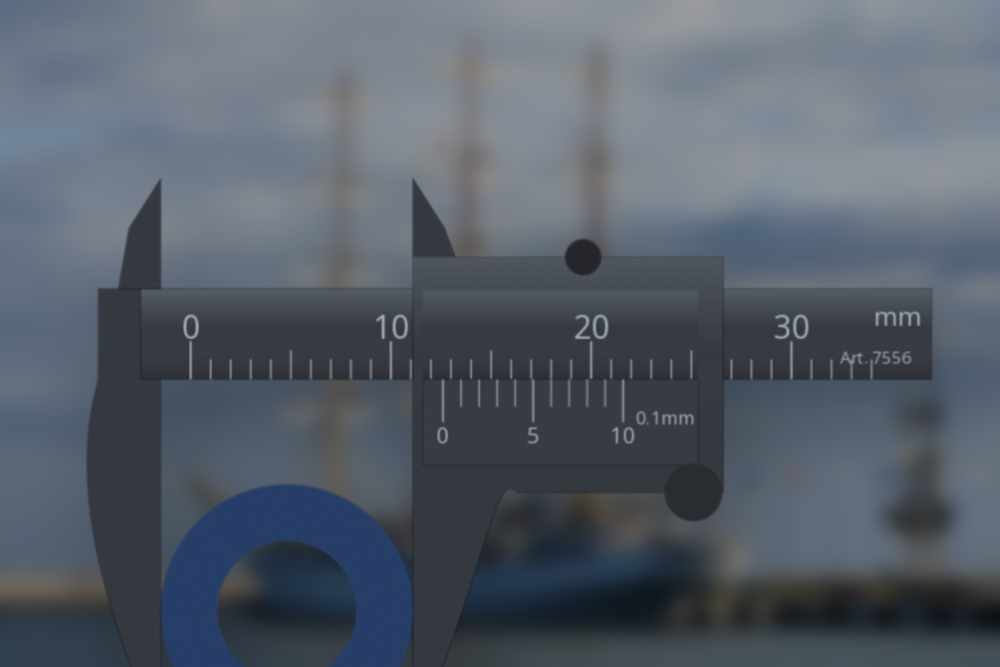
12.6 mm
